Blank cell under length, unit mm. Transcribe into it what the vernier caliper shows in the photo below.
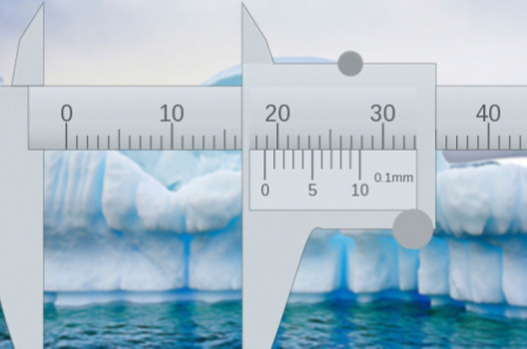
18.8 mm
